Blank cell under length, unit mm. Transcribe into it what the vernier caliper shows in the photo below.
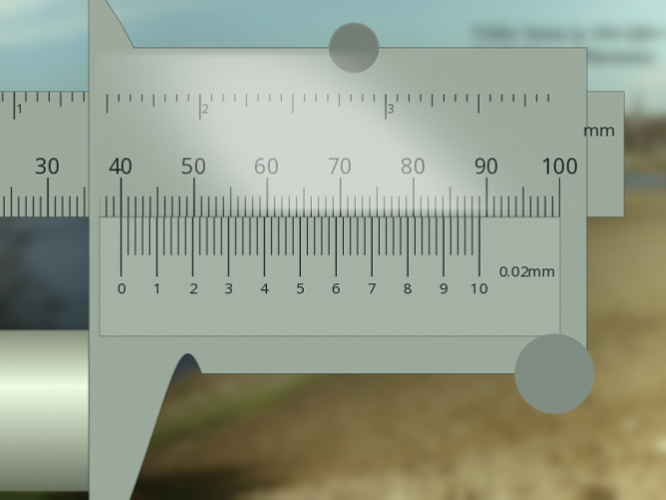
40.0 mm
